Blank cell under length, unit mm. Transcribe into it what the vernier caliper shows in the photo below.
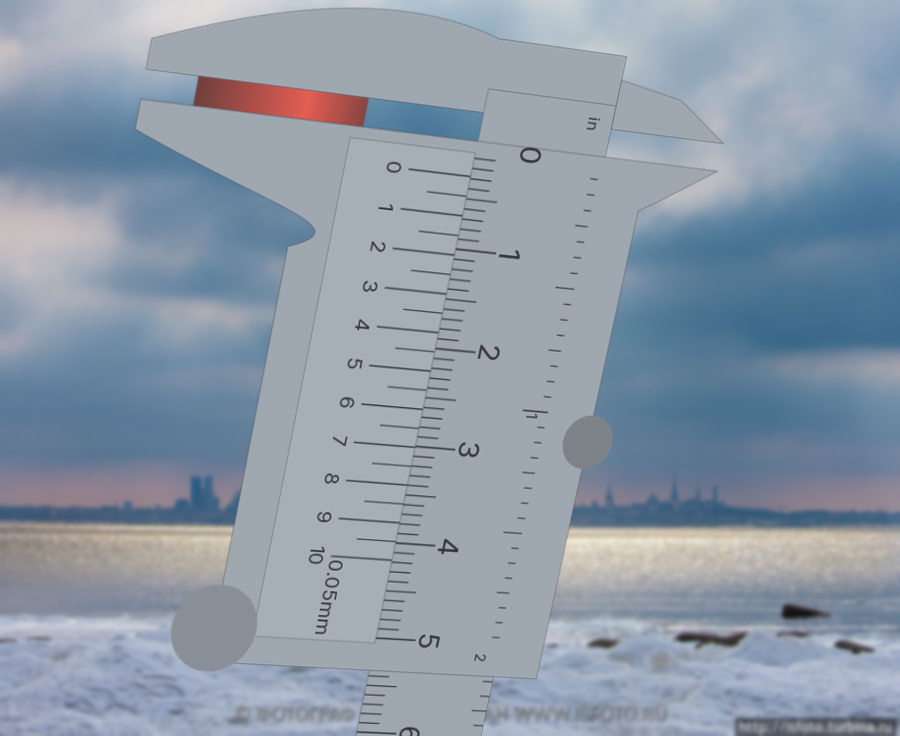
2.8 mm
